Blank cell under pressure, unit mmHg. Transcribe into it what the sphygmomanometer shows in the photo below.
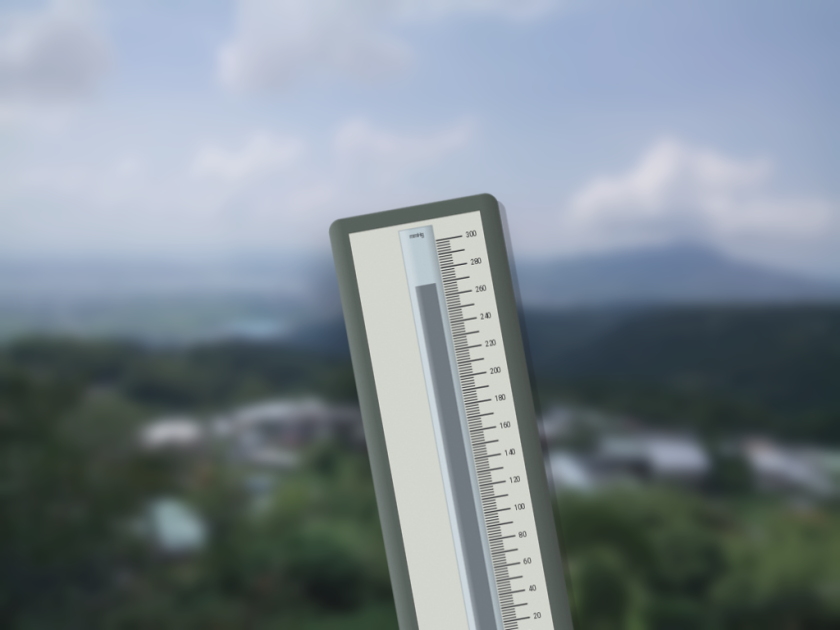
270 mmHg
